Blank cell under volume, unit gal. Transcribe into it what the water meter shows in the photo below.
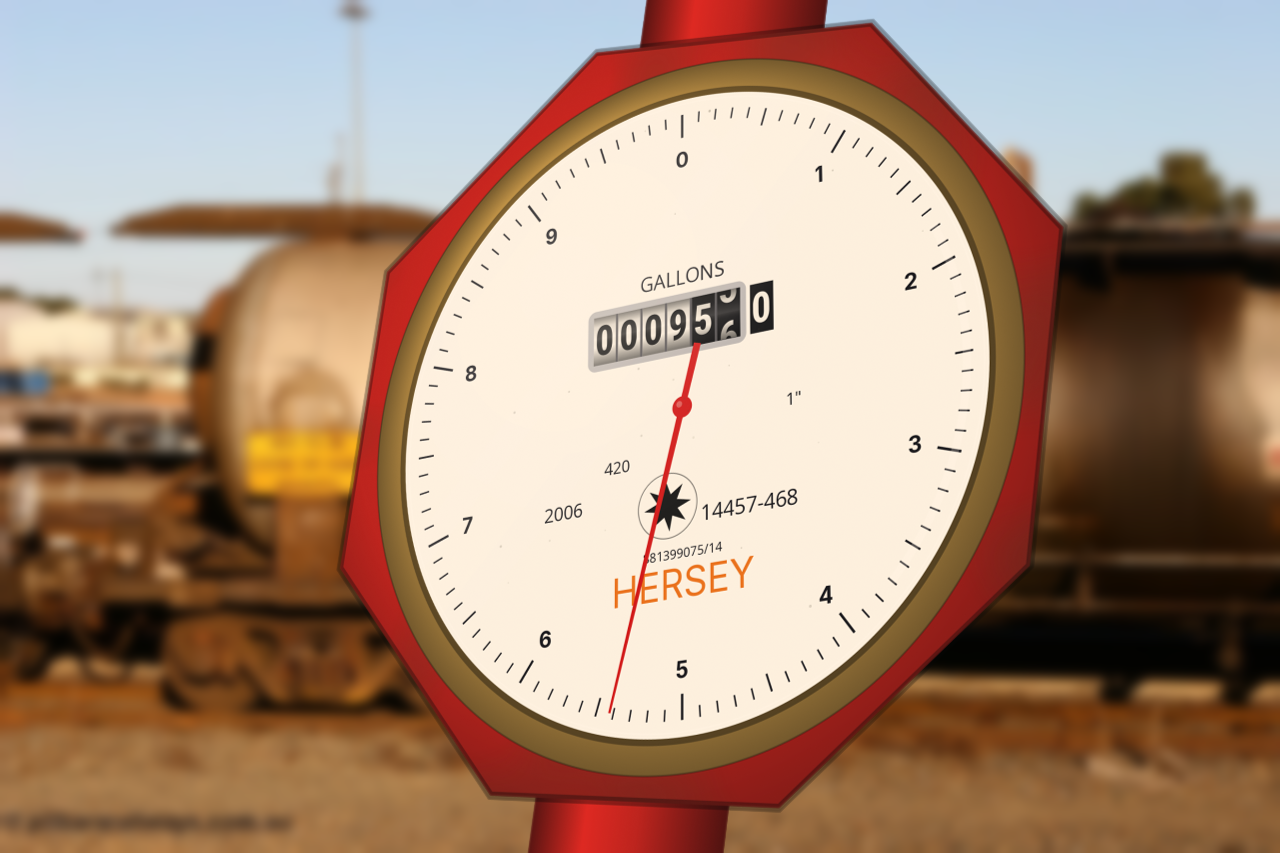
9555.4 gal
